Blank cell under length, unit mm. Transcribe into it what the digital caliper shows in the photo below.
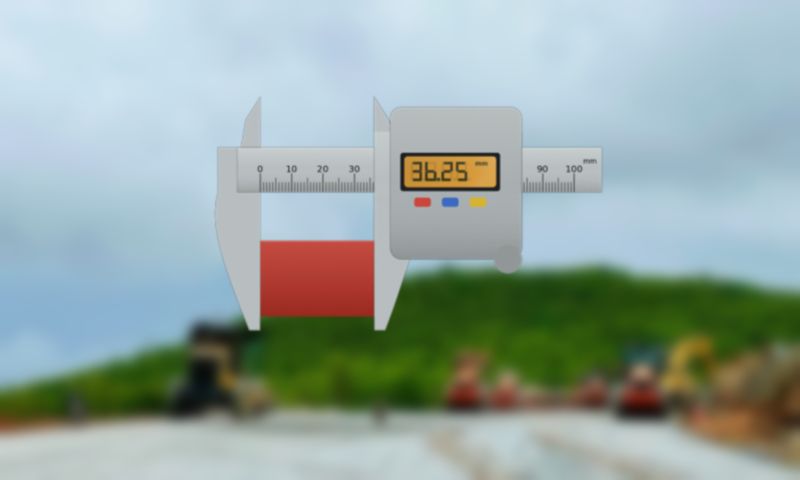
36.25 mm
